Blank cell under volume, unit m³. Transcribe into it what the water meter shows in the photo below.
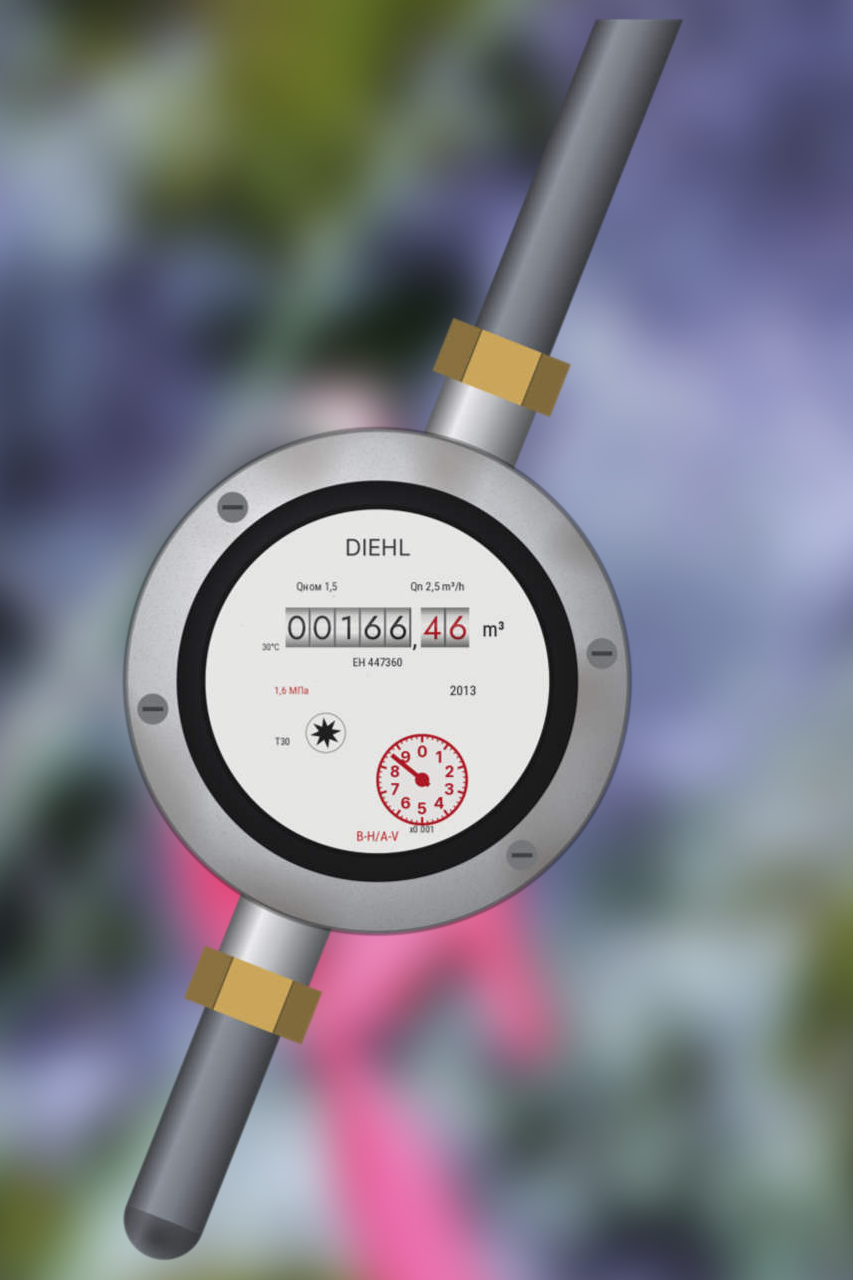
166.468 m³
